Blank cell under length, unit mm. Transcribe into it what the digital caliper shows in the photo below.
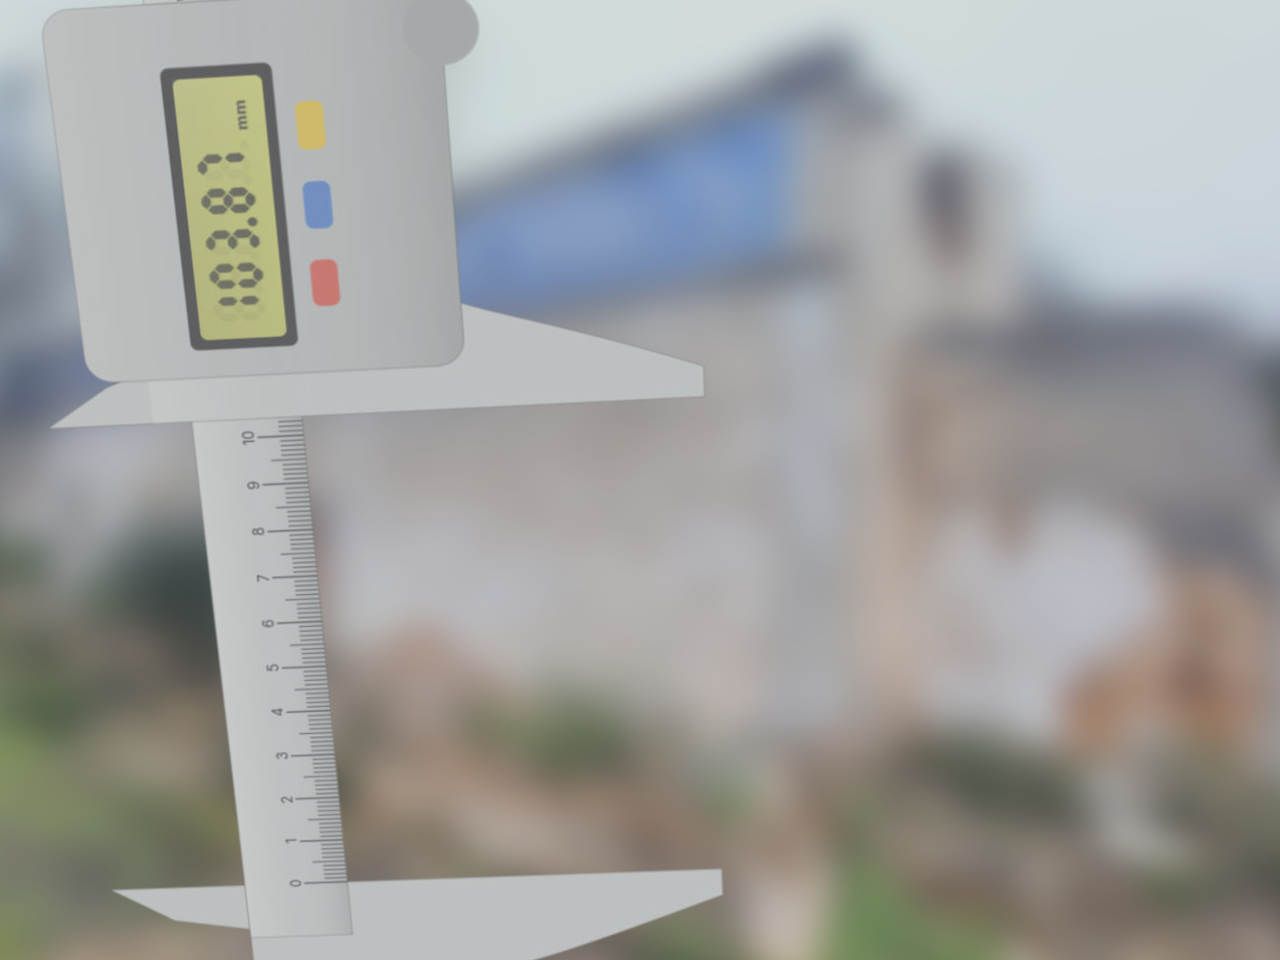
103.87 mm
